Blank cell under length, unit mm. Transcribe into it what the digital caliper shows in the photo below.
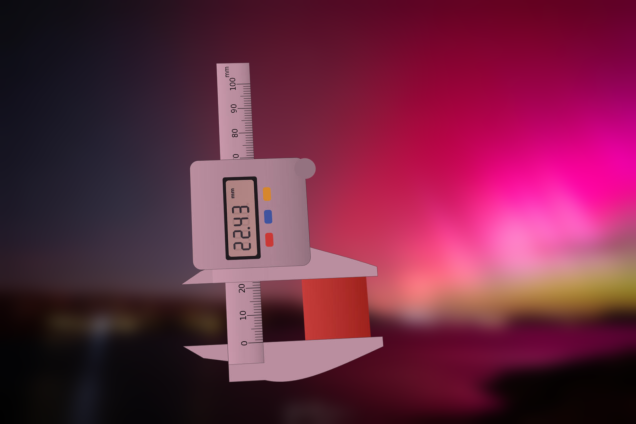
22.43 mm
